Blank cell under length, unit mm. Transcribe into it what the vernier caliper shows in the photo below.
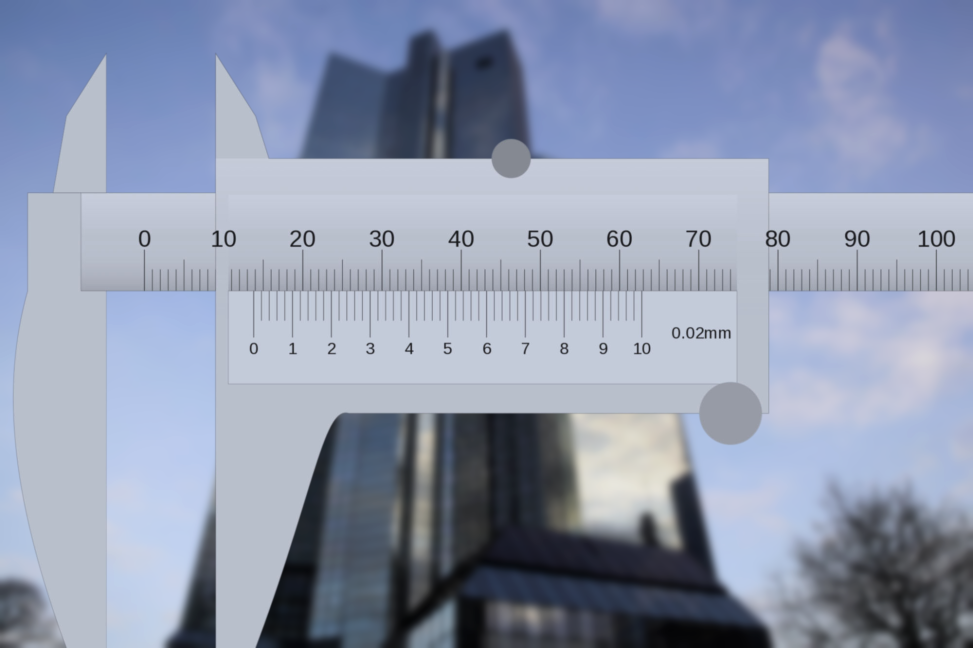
13.8 mm
